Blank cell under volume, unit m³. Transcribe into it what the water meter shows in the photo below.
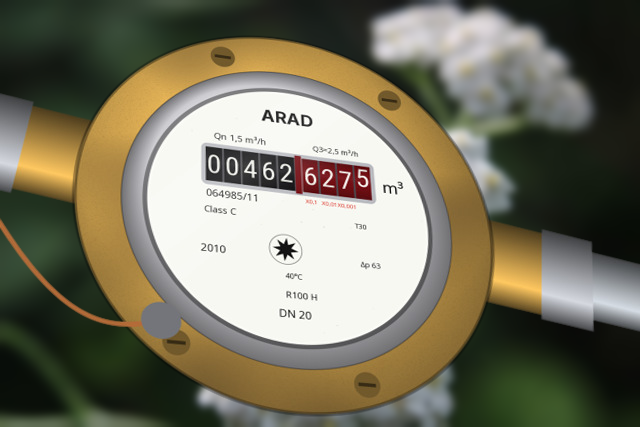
462.6275 m³
